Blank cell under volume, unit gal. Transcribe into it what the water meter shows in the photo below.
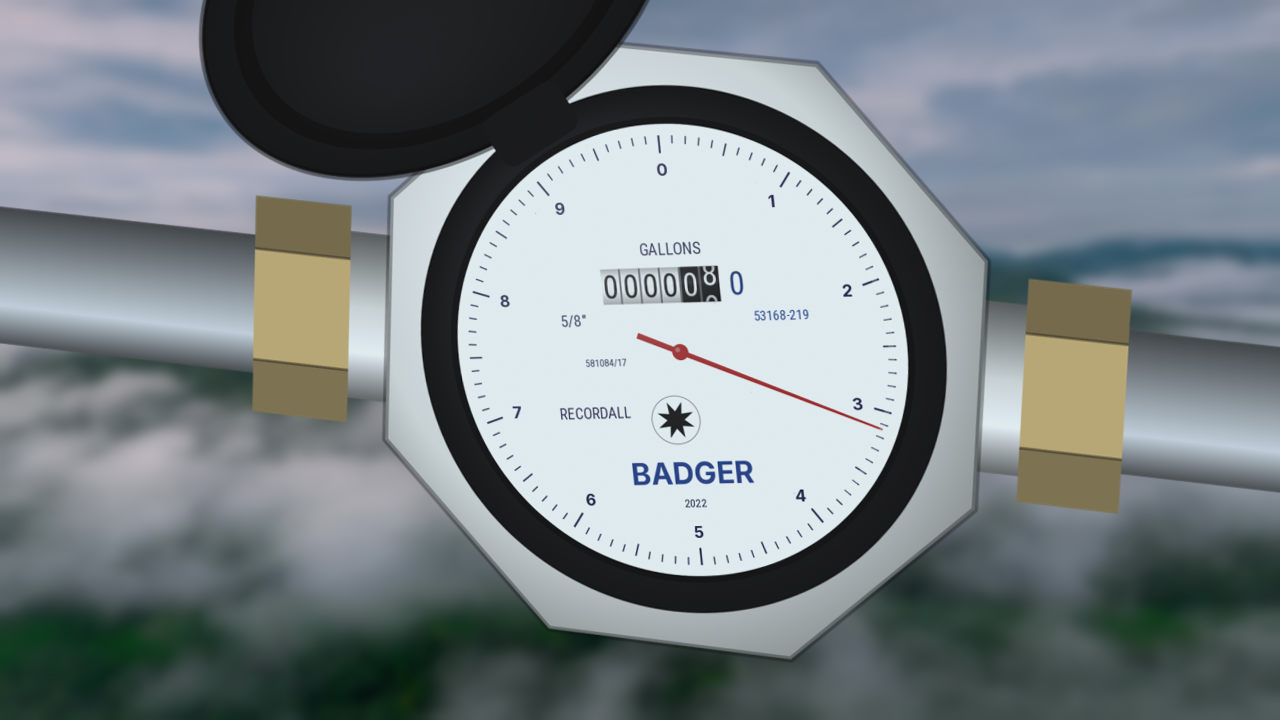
83.1 gal
